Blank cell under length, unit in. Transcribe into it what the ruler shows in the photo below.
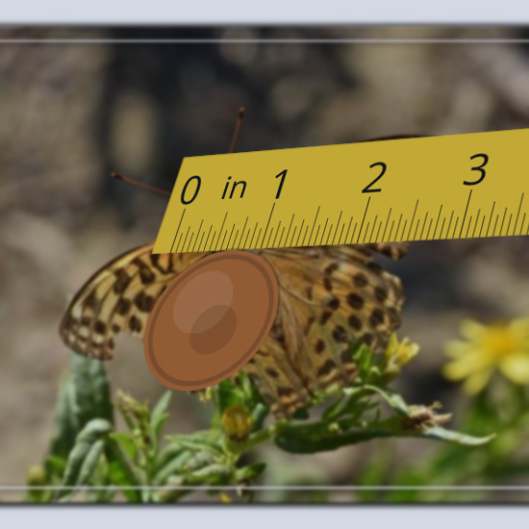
1.375 in
